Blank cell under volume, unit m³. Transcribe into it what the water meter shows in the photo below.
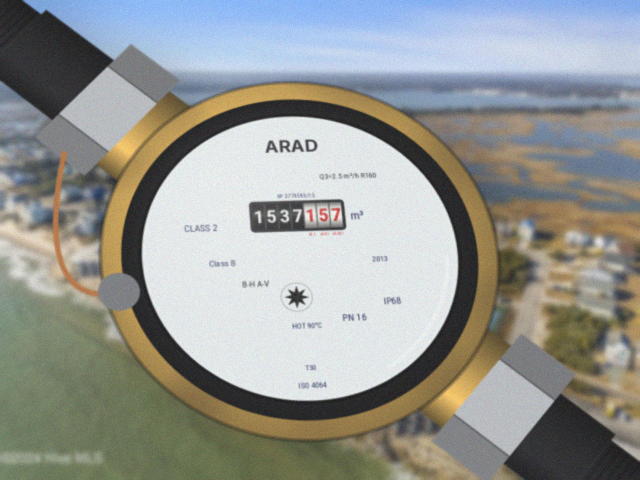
1537.157 m³
